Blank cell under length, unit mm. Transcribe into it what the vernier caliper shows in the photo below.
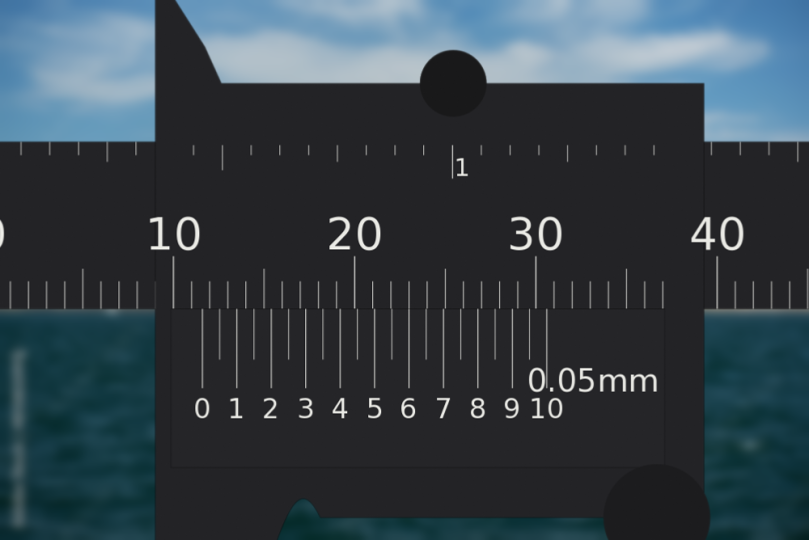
11.6 mm
